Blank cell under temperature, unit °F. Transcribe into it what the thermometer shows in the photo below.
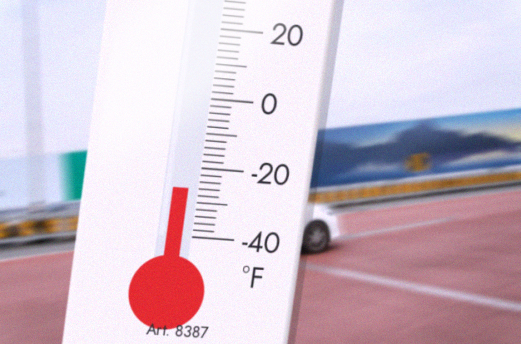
-26 °F
